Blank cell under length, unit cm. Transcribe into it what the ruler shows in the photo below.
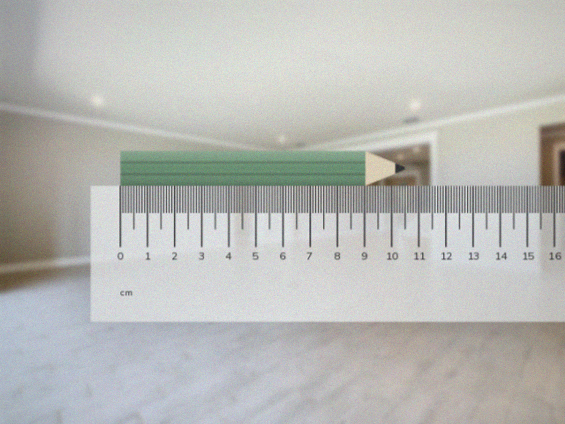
10.5 cm
